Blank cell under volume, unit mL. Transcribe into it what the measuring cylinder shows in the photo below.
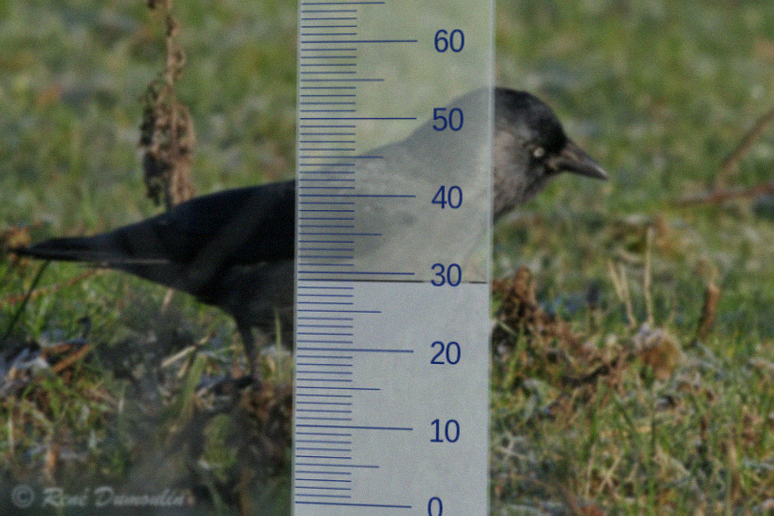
29 mL
